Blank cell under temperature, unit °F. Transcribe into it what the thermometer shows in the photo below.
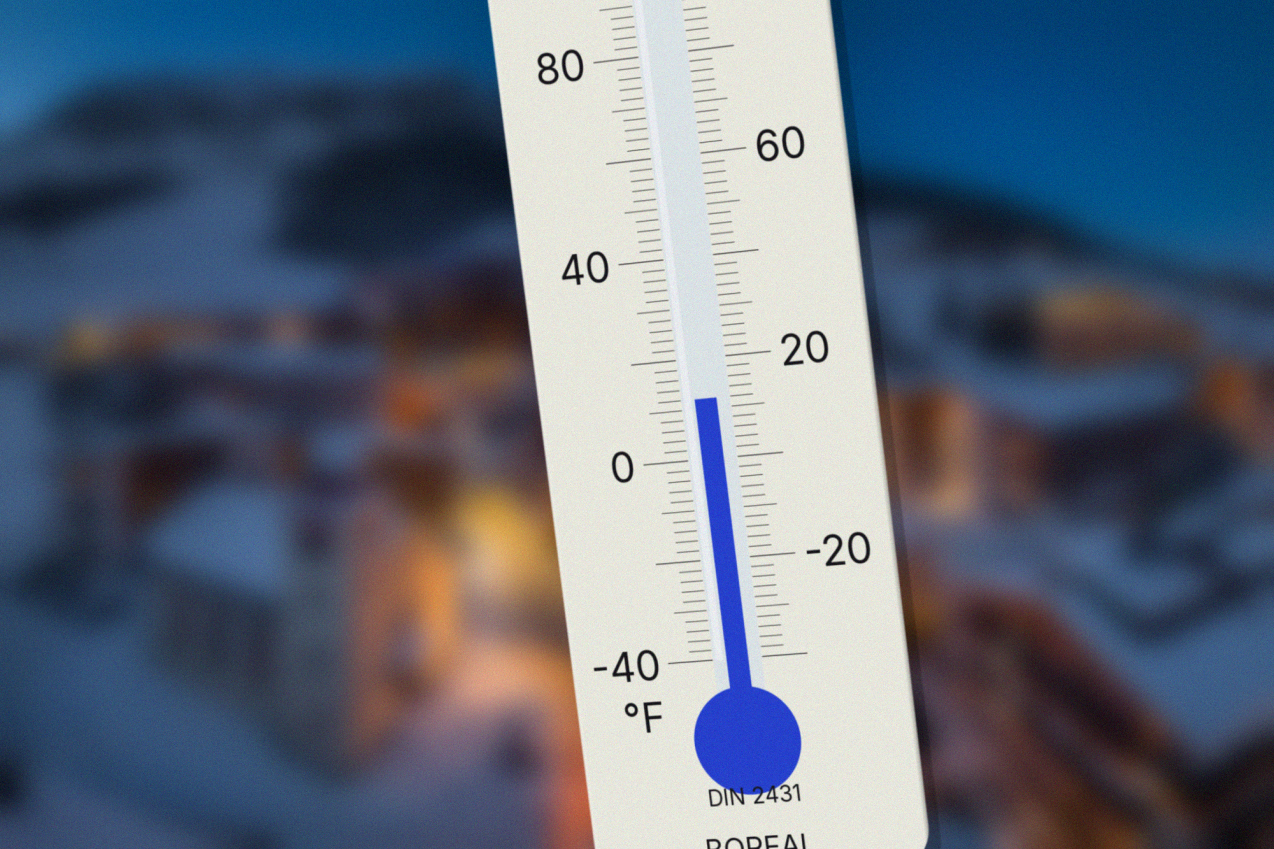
12 °F
